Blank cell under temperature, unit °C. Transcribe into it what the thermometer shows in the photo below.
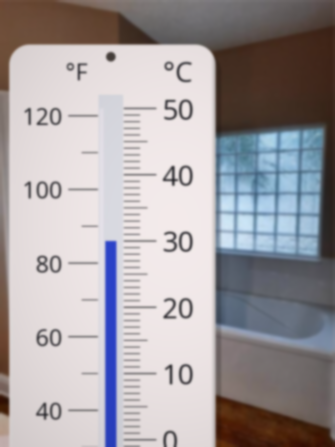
30 °C
